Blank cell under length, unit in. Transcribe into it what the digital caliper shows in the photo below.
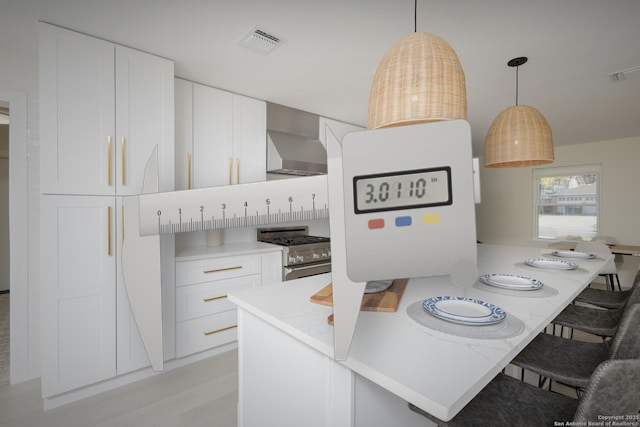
3.0110 in
